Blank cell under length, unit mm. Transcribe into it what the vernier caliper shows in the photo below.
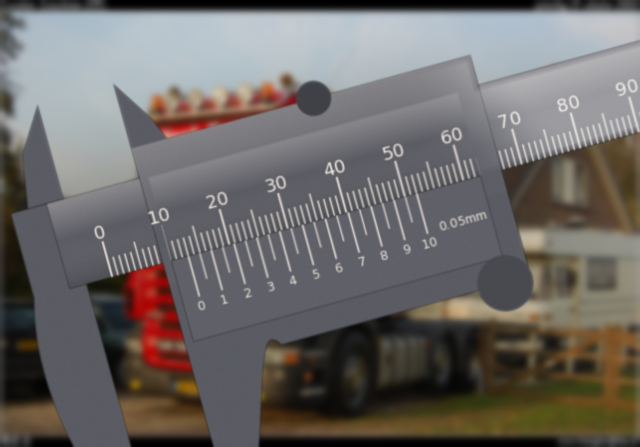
13.0 mm
